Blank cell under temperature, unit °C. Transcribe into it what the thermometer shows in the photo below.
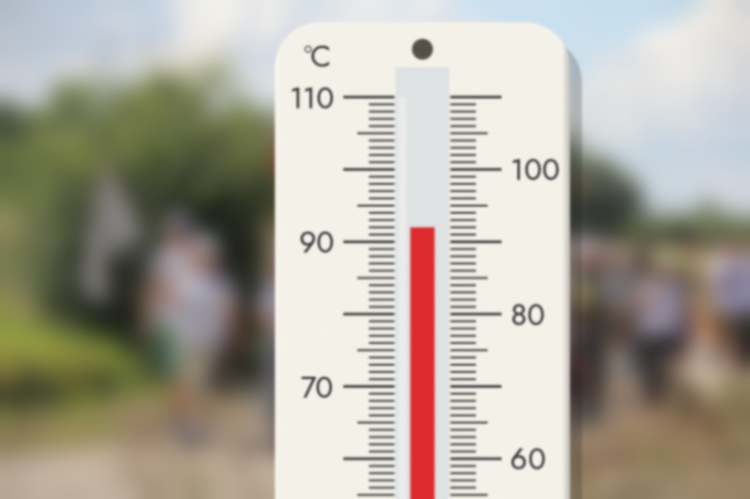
92 °C
